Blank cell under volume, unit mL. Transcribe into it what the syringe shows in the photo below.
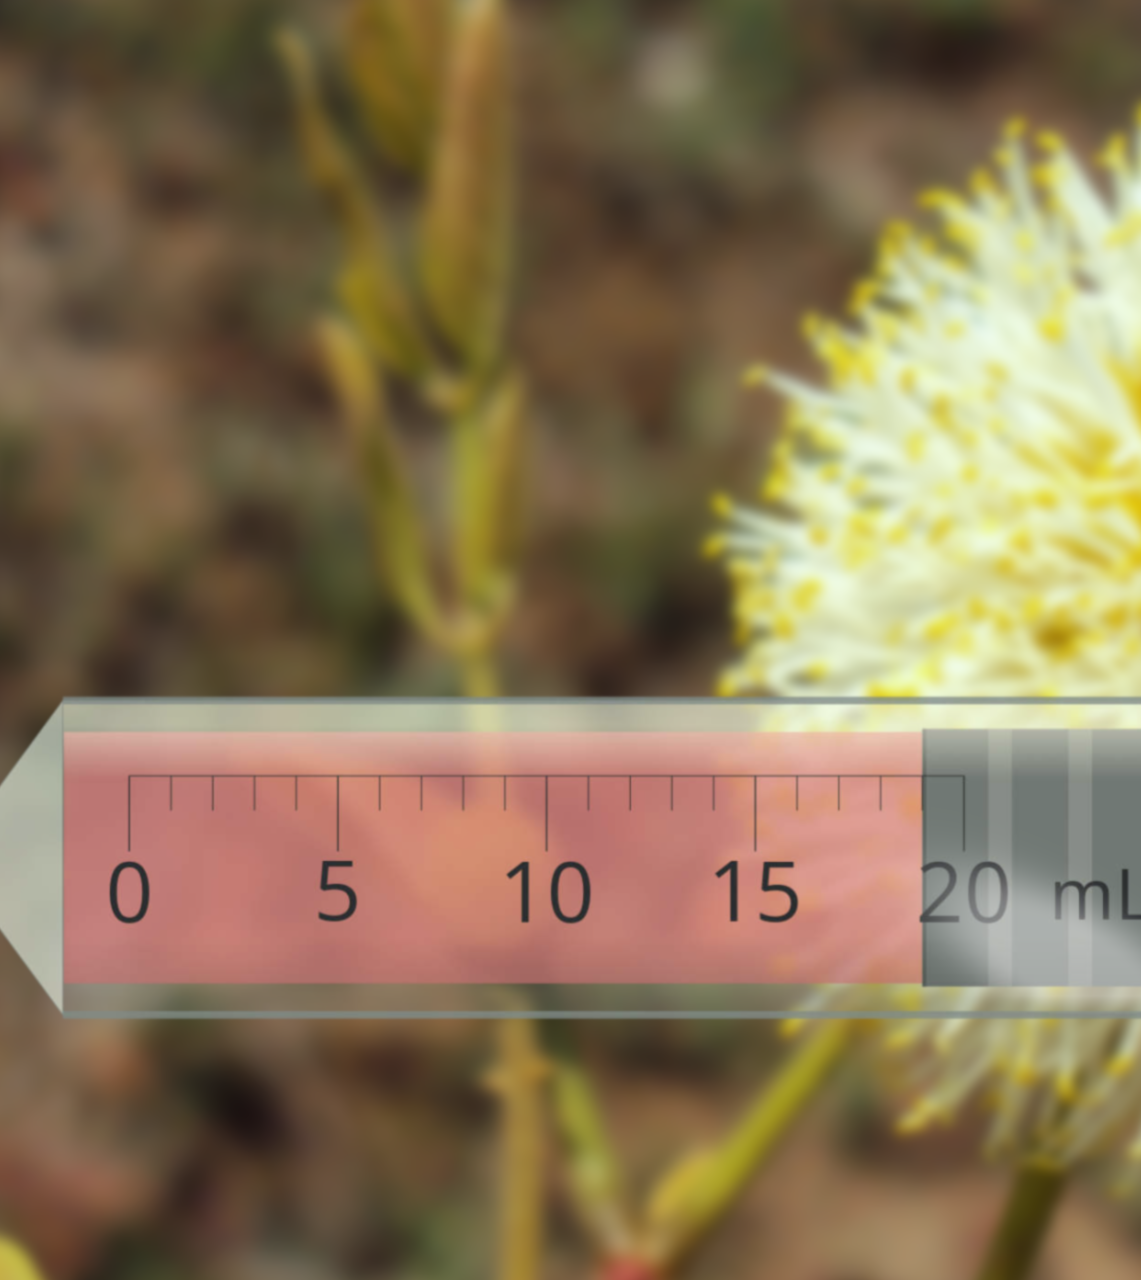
19 mL
